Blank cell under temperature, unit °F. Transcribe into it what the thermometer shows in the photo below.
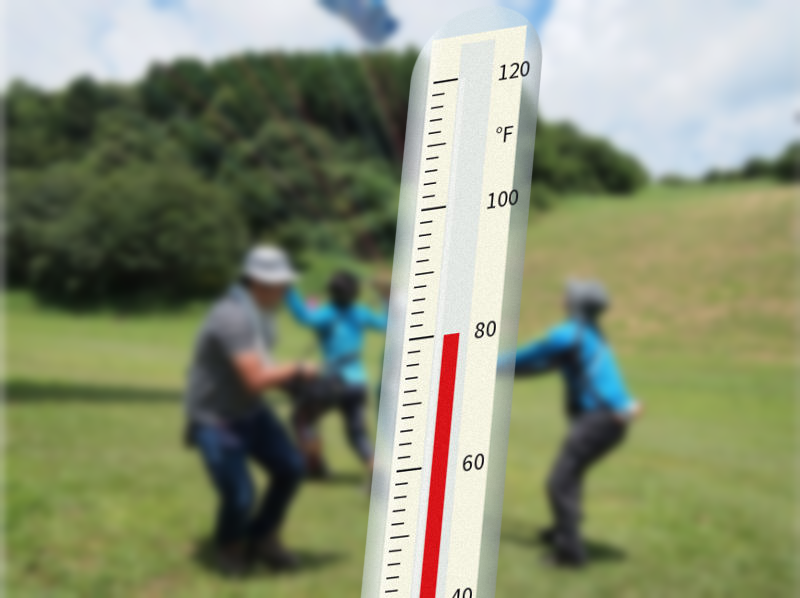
80 °F
